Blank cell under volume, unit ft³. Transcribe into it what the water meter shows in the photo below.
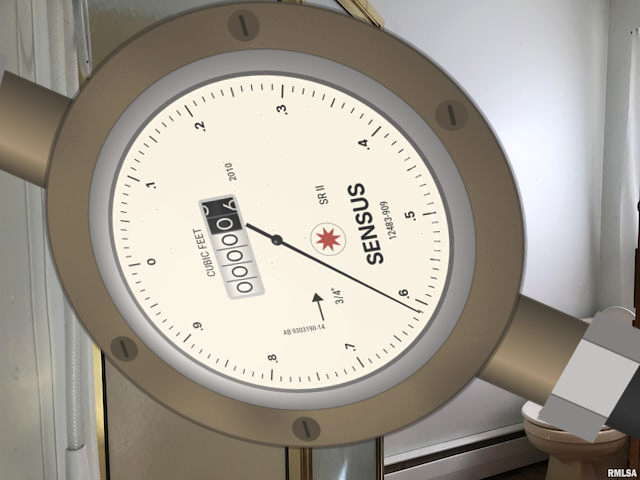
5.61 ft³
